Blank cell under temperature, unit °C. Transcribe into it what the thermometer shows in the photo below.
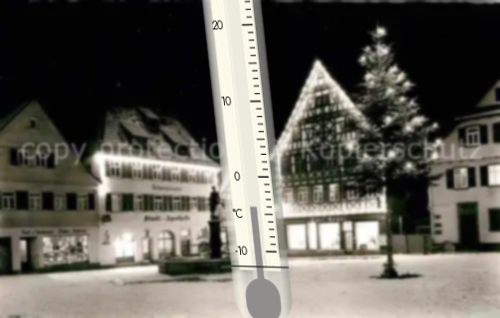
-4 °C
